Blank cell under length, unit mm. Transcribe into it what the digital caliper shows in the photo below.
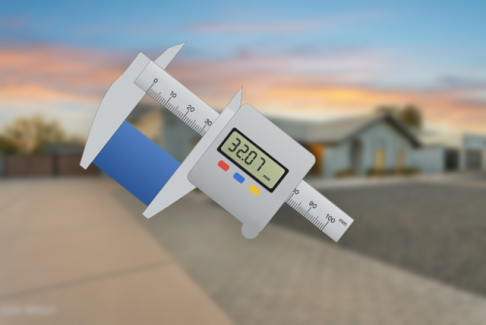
32.07 mm
